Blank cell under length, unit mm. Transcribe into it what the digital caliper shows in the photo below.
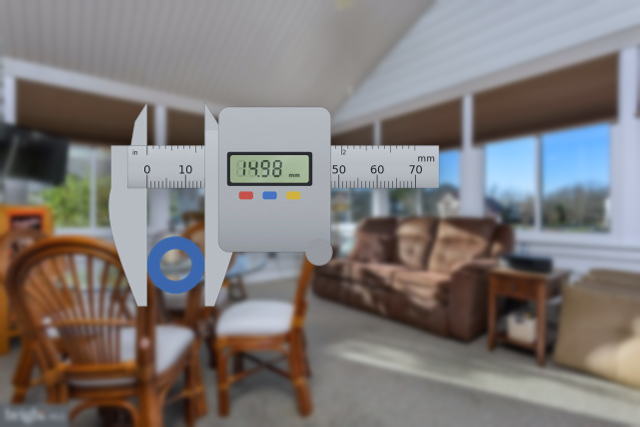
14.98 mm
